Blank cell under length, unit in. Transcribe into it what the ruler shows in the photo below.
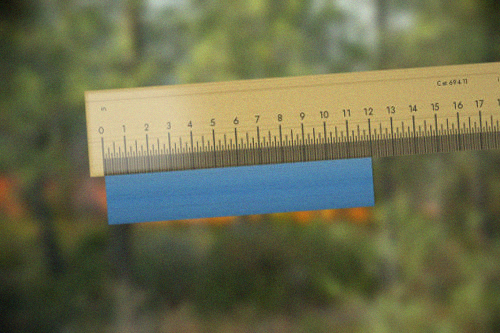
12 in
